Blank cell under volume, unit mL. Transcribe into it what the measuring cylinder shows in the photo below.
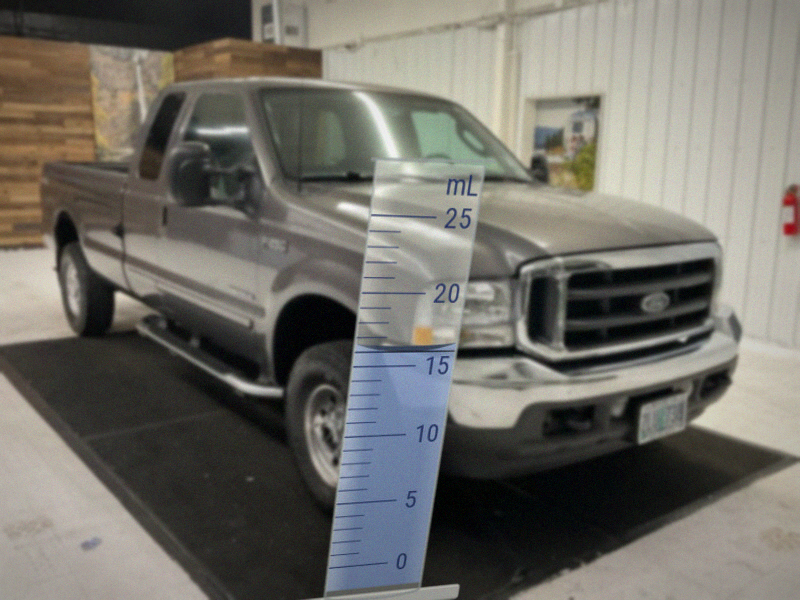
16 mL
